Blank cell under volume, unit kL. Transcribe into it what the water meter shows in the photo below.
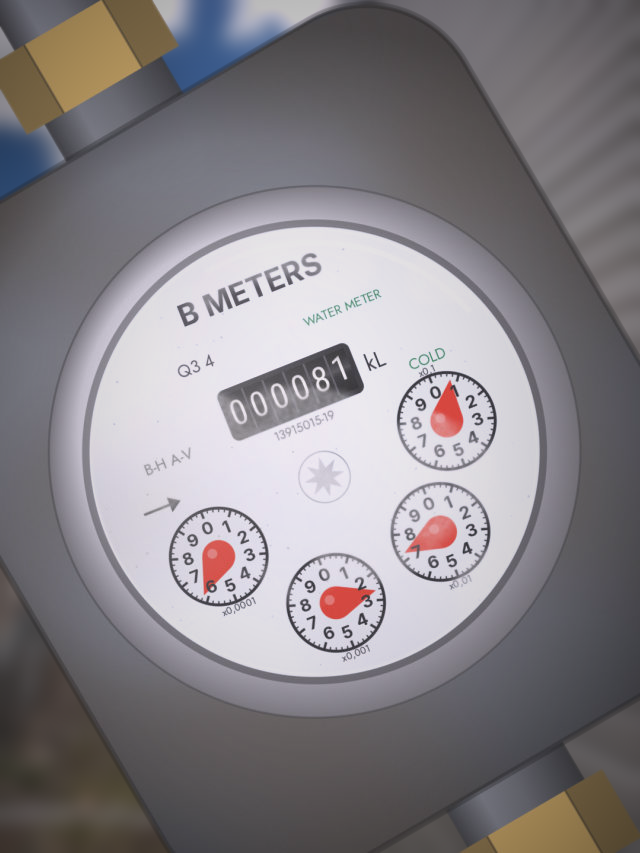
81.0726 kL
